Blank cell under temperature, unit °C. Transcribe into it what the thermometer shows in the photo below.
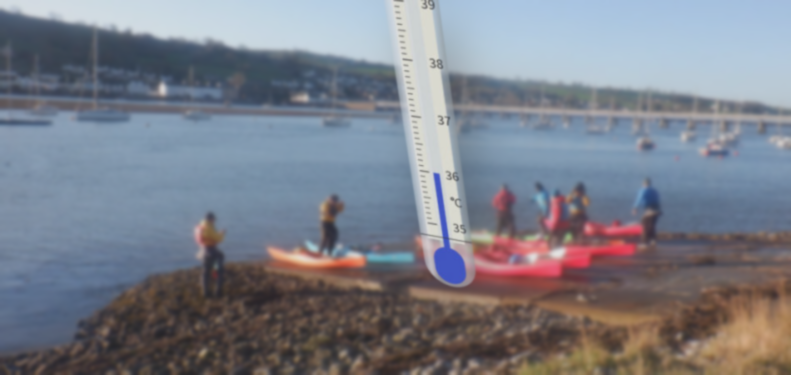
36 °C
